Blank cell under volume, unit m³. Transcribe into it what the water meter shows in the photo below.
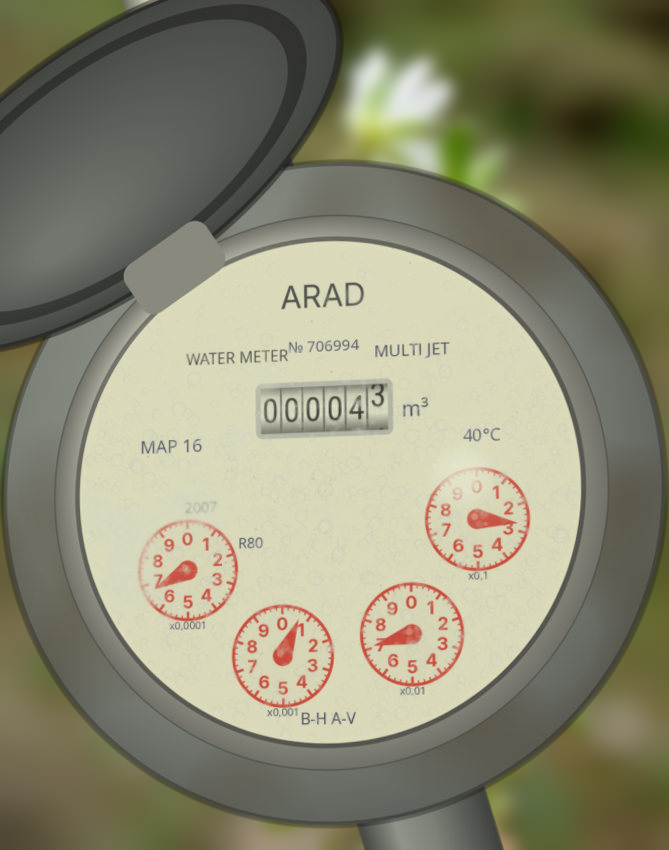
43.2706 m³
